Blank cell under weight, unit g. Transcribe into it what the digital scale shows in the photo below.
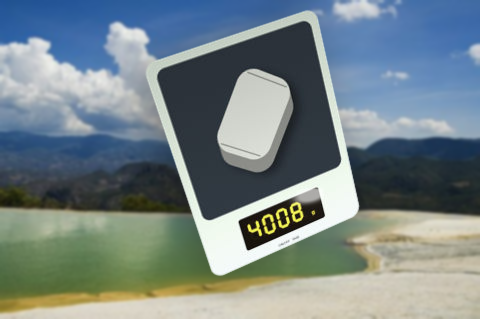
4008 g
